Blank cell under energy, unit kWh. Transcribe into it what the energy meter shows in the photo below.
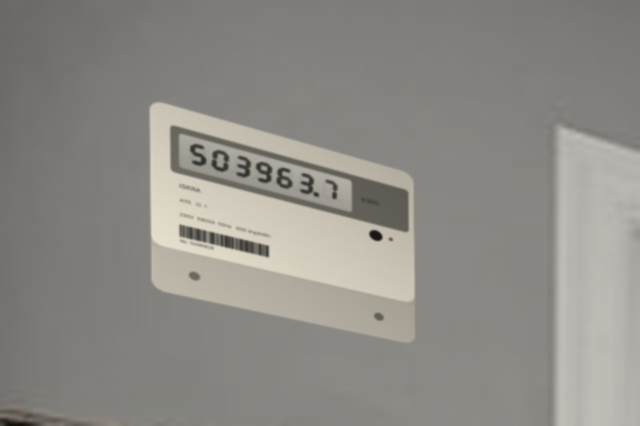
503963.7 kWh
